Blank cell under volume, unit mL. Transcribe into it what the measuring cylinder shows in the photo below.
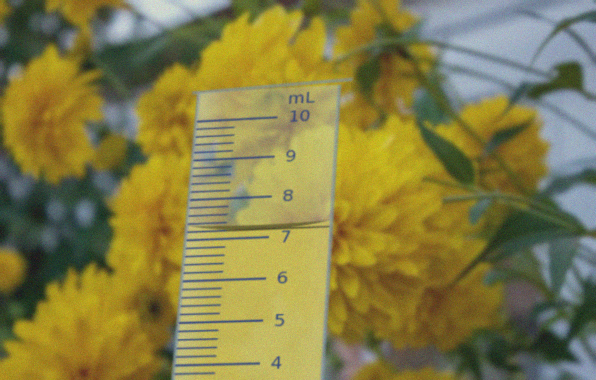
7.2 mL
